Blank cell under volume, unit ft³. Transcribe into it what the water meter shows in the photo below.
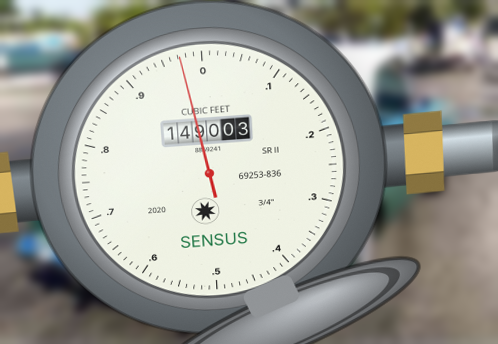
149002.97 ft³
